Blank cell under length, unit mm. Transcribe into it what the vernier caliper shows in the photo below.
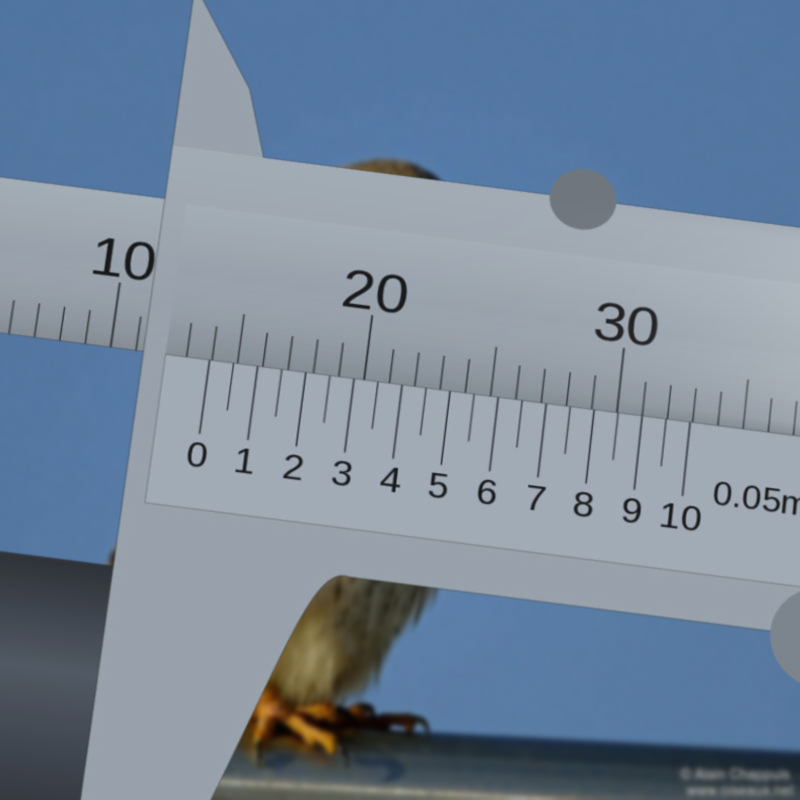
13.9 mm
